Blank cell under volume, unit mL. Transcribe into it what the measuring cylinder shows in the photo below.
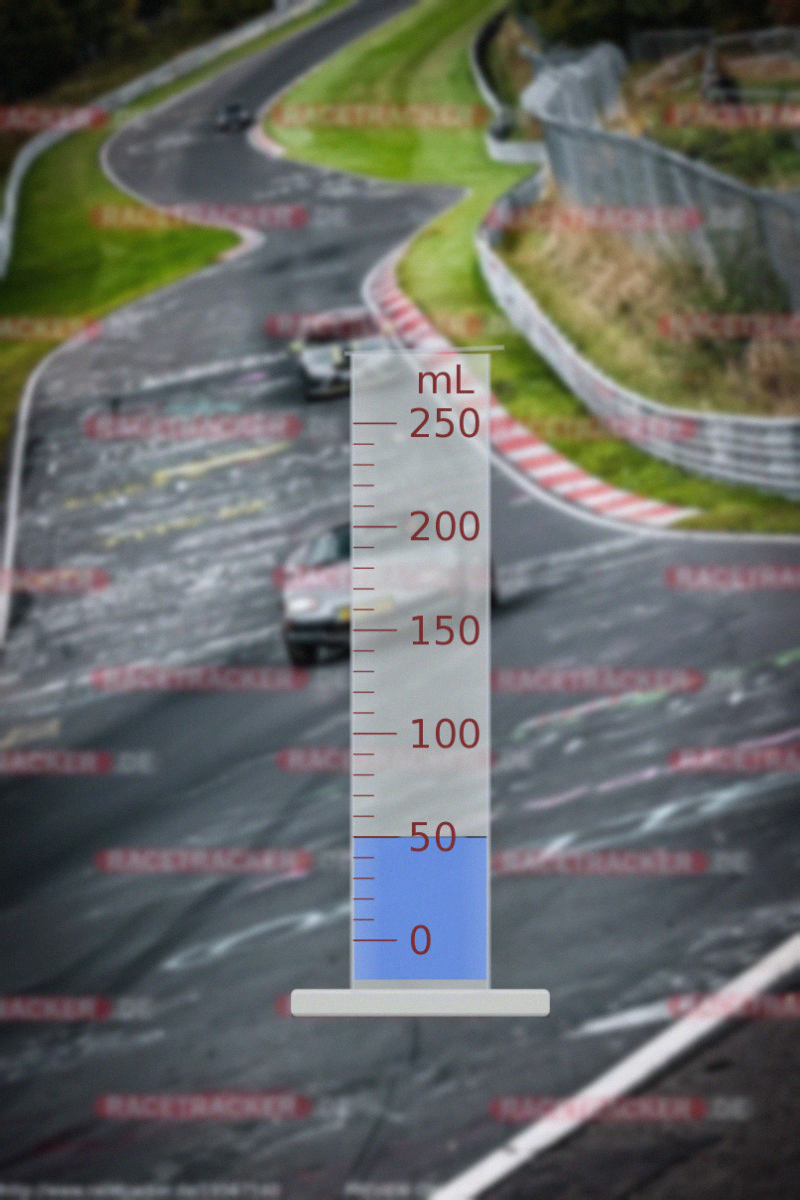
50 mL
